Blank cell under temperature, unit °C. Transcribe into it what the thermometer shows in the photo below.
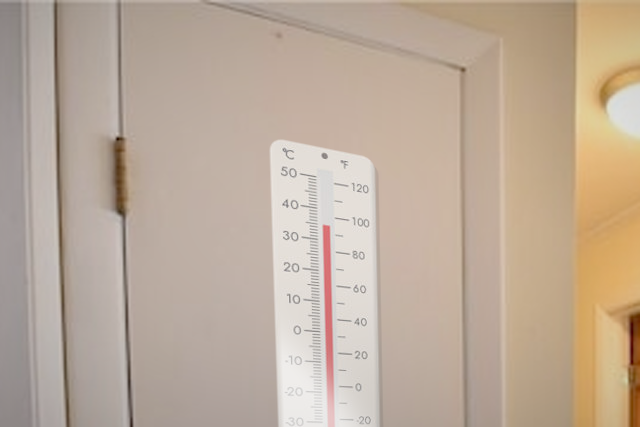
35 °C
